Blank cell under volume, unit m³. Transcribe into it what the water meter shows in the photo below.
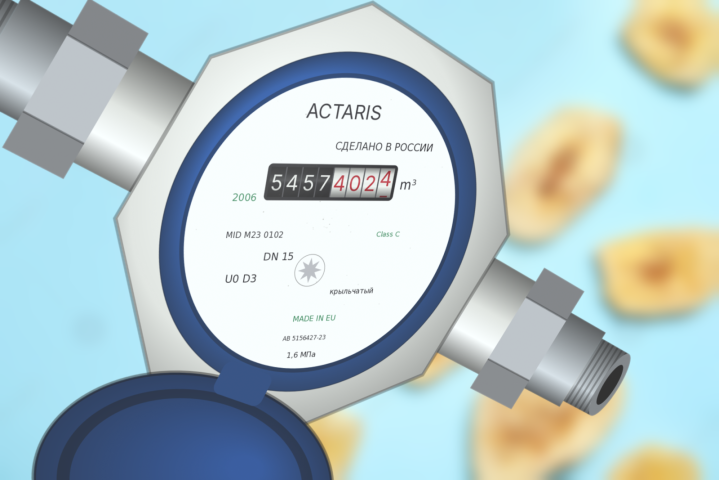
5457.4024 m³
